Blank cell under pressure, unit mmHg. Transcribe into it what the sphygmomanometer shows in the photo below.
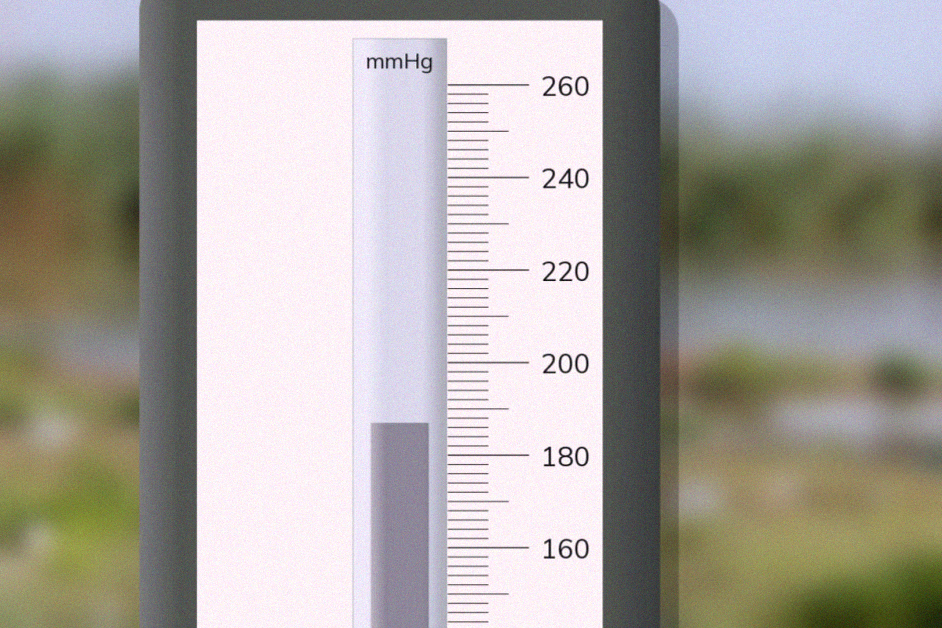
187 mmHg
